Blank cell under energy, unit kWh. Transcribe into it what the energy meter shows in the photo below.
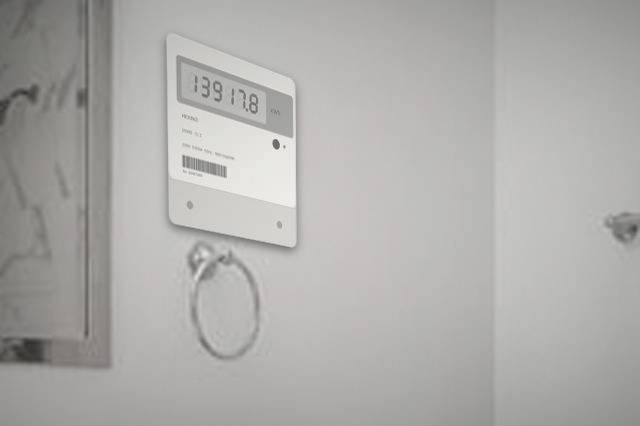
13917.8 kWh
